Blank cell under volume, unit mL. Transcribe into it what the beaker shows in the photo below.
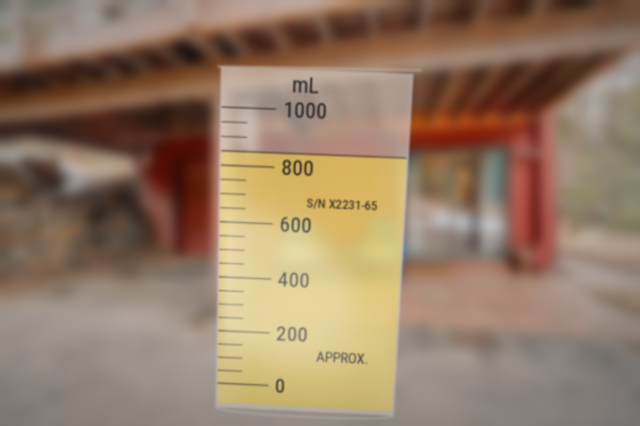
850 mL
